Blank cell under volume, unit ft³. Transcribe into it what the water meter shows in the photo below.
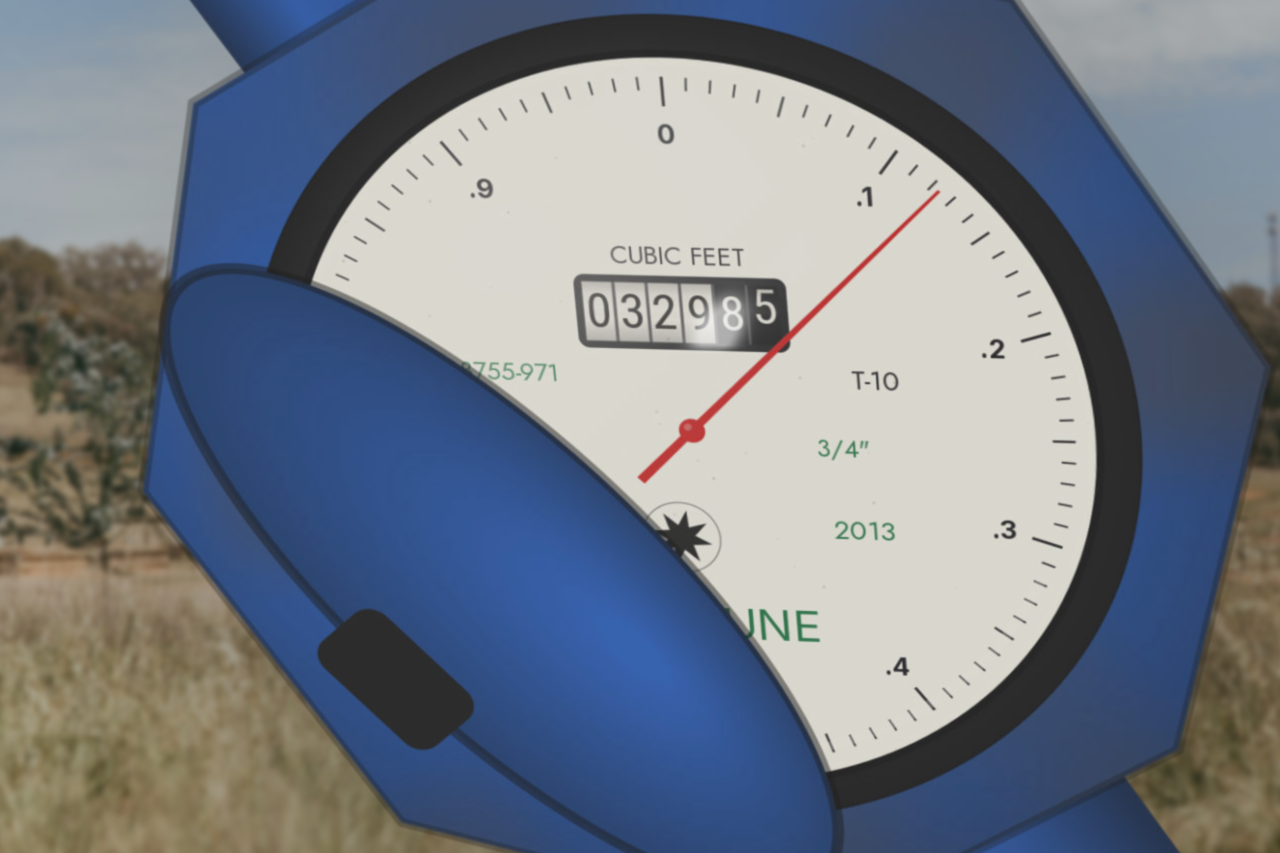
32985.12 ft³
